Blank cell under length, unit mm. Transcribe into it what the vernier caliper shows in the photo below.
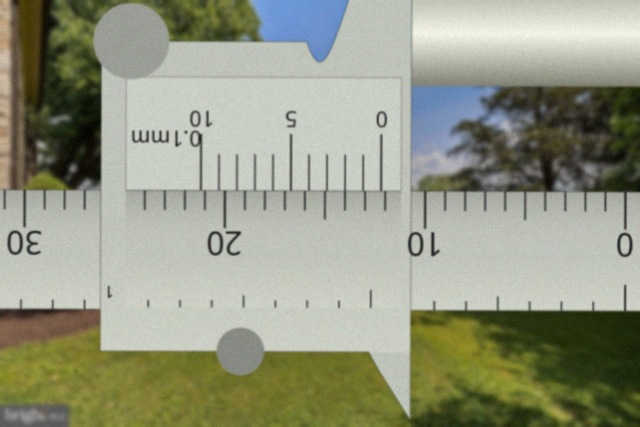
12.2 mm
